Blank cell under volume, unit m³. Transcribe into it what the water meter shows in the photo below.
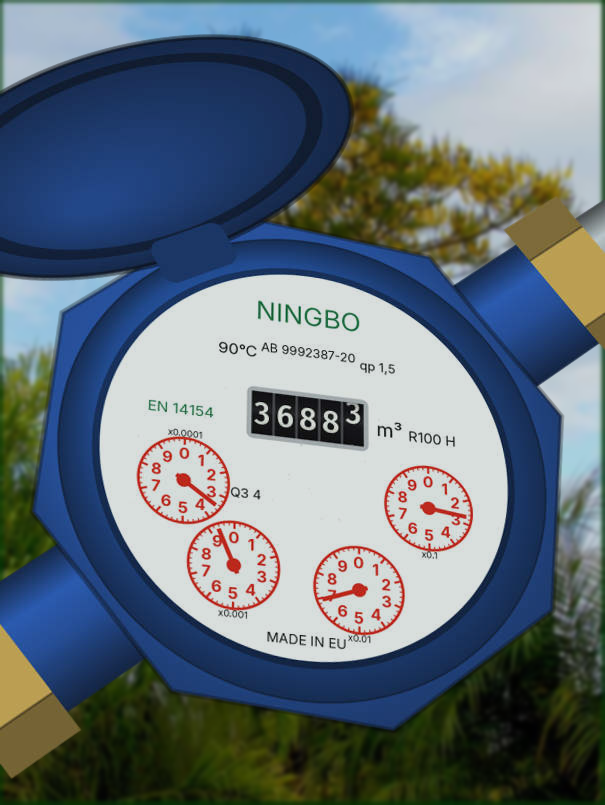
36883.2693 m³
